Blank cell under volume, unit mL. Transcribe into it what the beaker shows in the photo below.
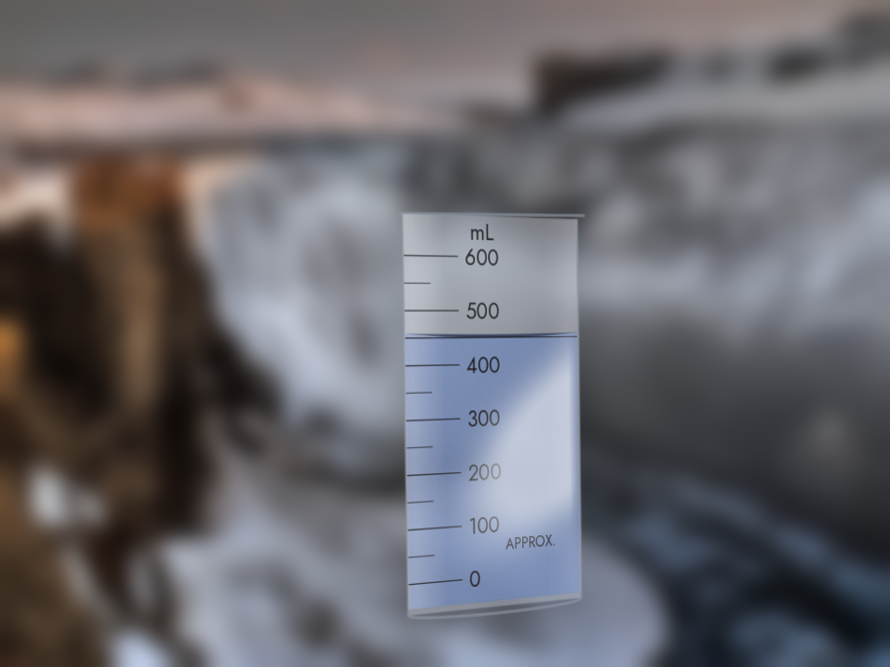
450 mL
